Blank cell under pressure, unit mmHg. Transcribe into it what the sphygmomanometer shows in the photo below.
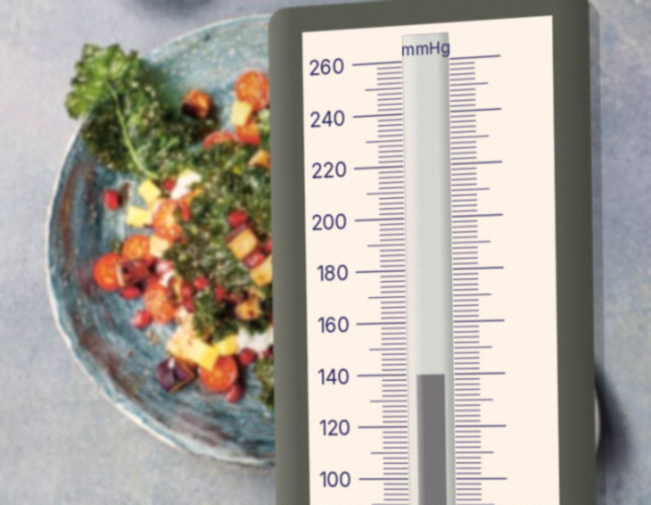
140 mmHg
